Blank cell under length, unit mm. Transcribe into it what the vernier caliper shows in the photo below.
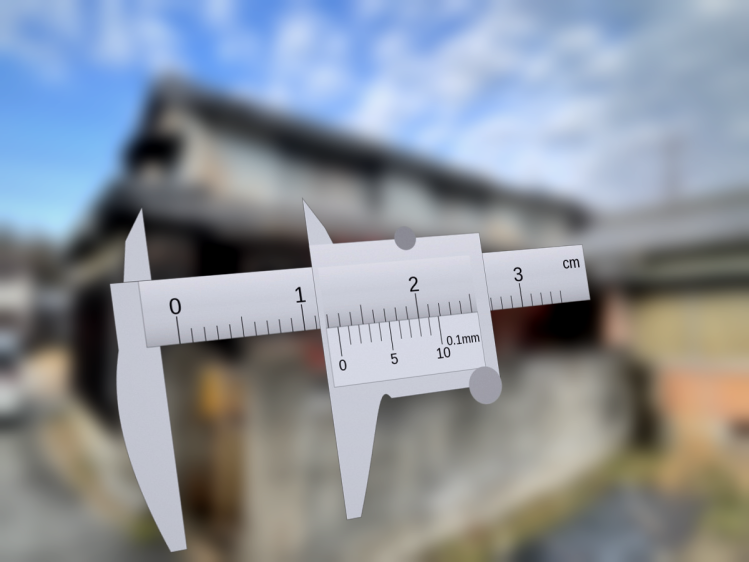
12.8 mm
